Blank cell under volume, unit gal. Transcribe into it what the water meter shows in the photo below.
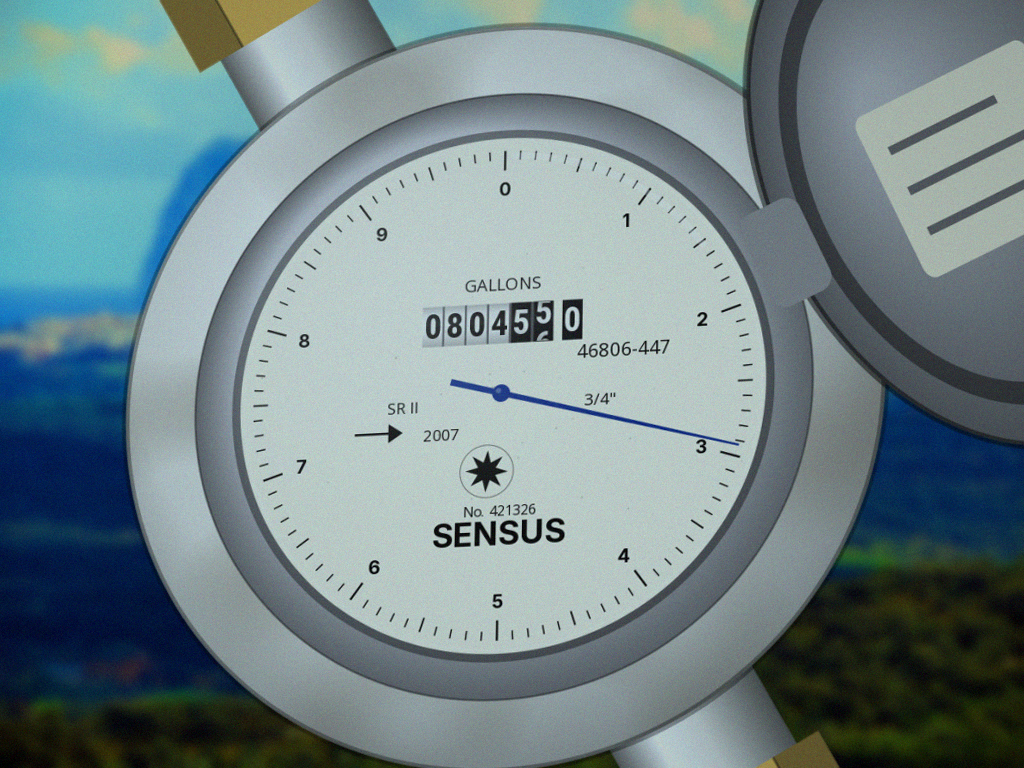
804552.9 gal
